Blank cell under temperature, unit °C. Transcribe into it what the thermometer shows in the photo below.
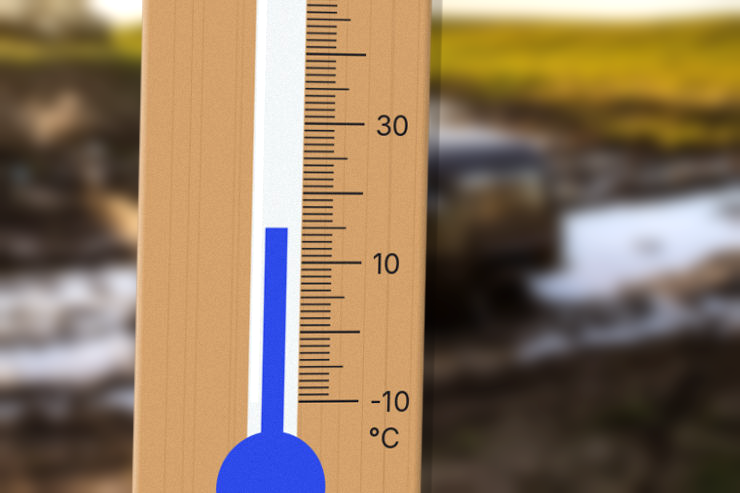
15 °C
